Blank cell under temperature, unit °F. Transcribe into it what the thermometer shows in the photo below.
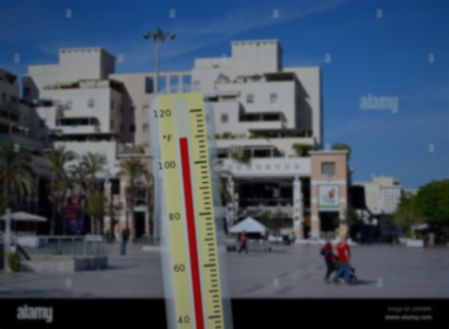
110 °F
